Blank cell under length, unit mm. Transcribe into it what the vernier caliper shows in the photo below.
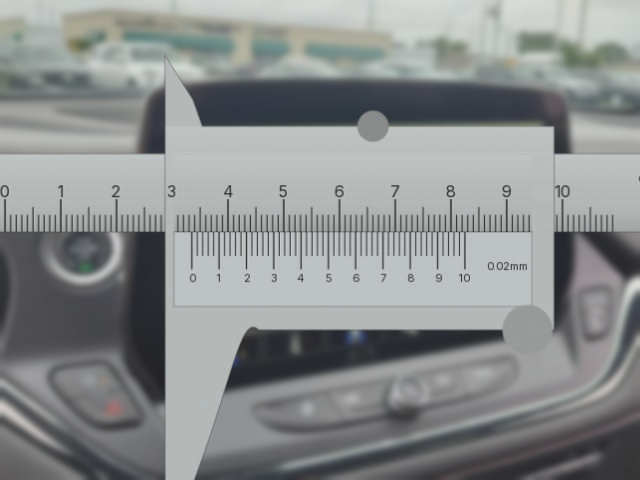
33.5 mm
